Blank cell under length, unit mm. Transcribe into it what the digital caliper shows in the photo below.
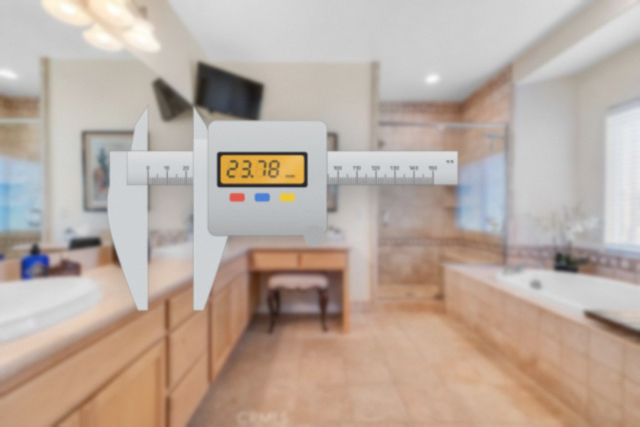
23.78 mm
